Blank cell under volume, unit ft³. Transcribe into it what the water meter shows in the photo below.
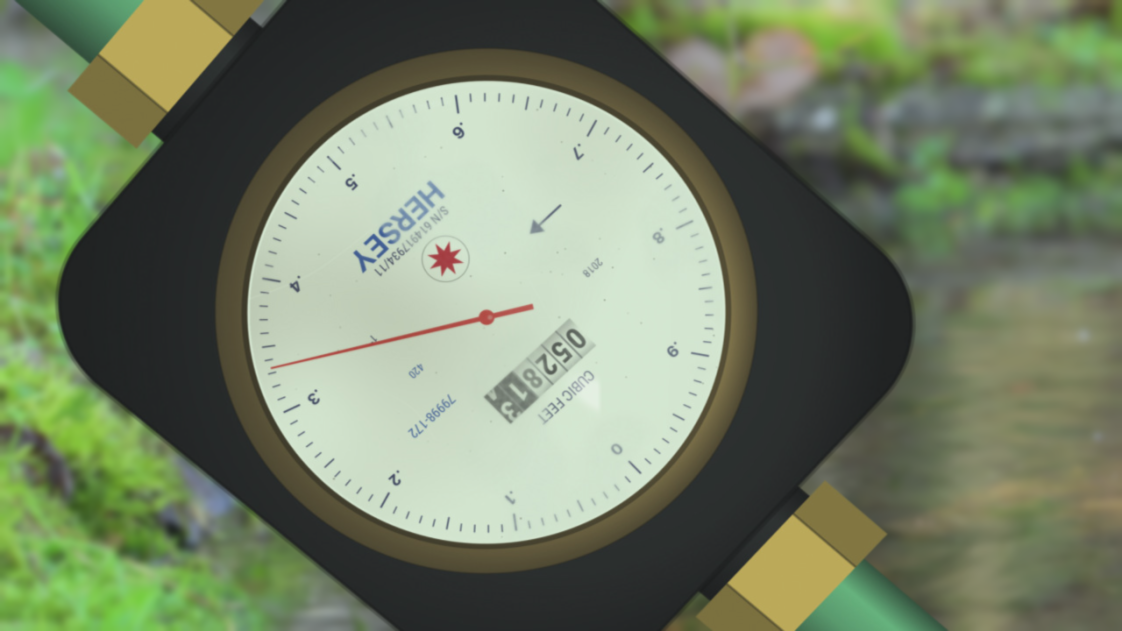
52813.33 ft³
